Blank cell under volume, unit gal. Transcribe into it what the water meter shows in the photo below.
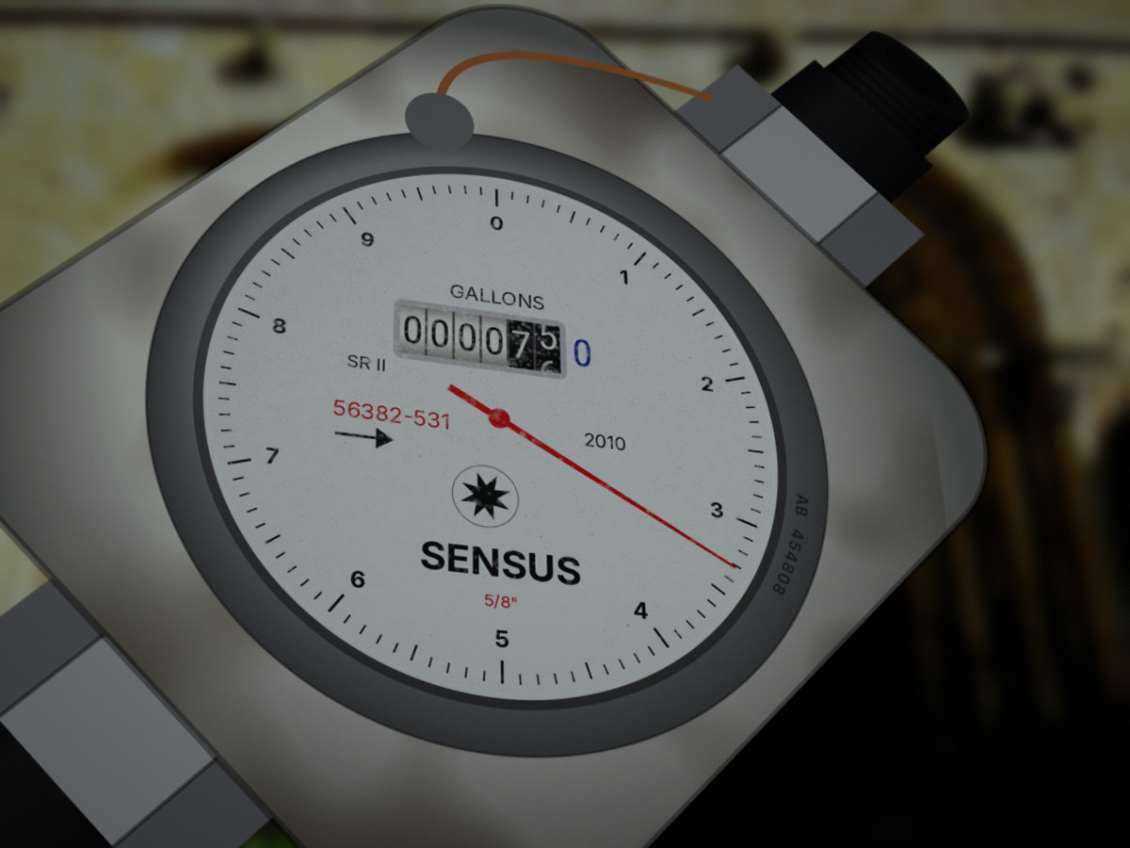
753.3 gal
